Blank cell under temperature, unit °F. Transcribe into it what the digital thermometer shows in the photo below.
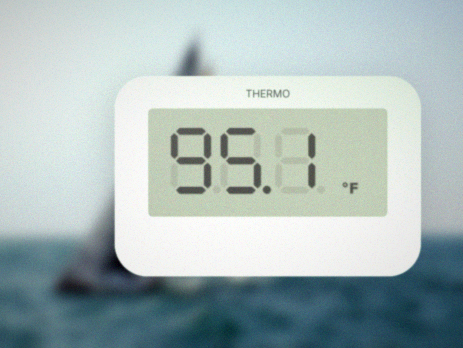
95.1 °F
